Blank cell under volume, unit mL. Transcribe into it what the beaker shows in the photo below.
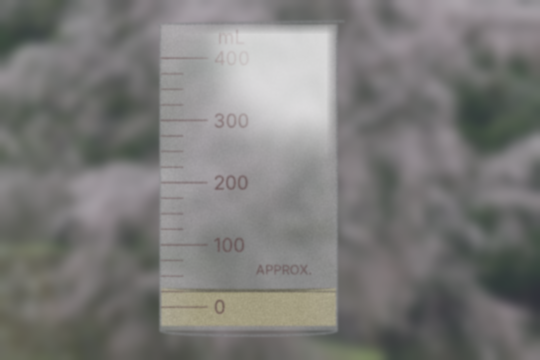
25 mL
